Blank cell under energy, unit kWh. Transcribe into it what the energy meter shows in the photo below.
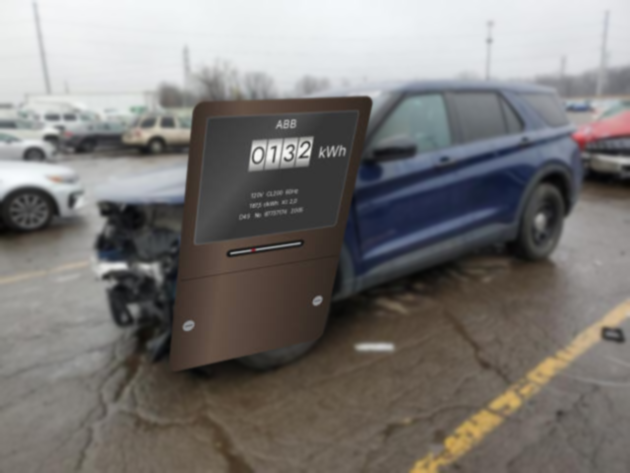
132 kWh
